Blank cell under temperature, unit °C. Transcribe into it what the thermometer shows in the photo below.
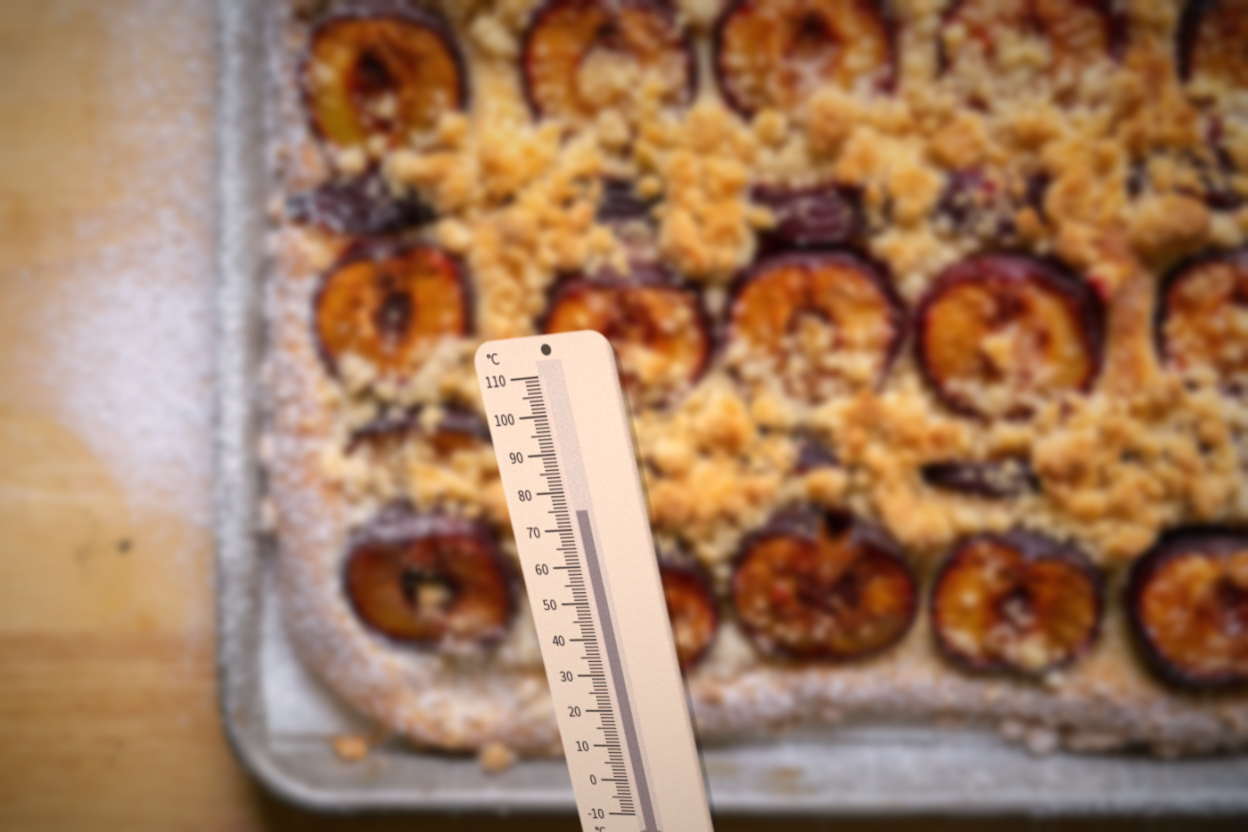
75 °C
